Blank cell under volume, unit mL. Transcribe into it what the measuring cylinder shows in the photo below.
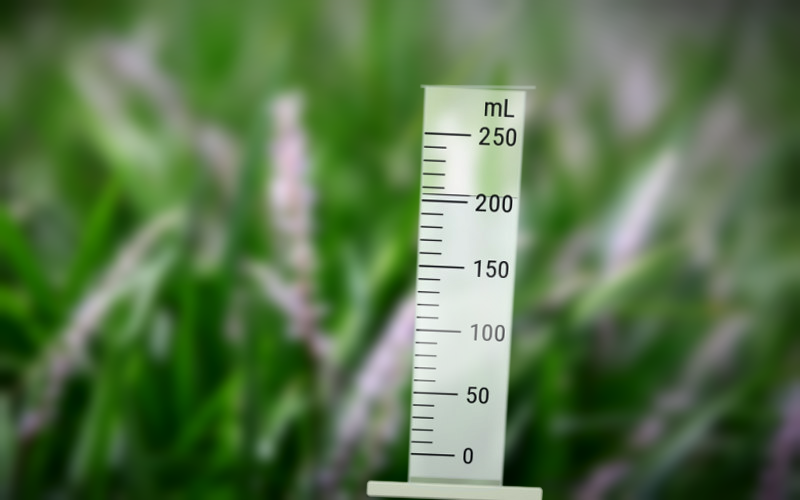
205 mL
